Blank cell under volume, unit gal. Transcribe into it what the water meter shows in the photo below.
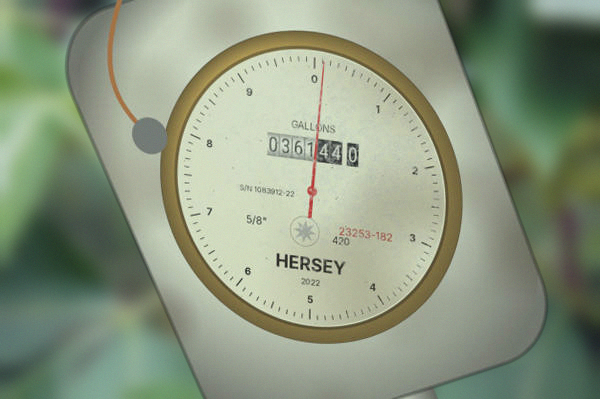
361440.1 gal
